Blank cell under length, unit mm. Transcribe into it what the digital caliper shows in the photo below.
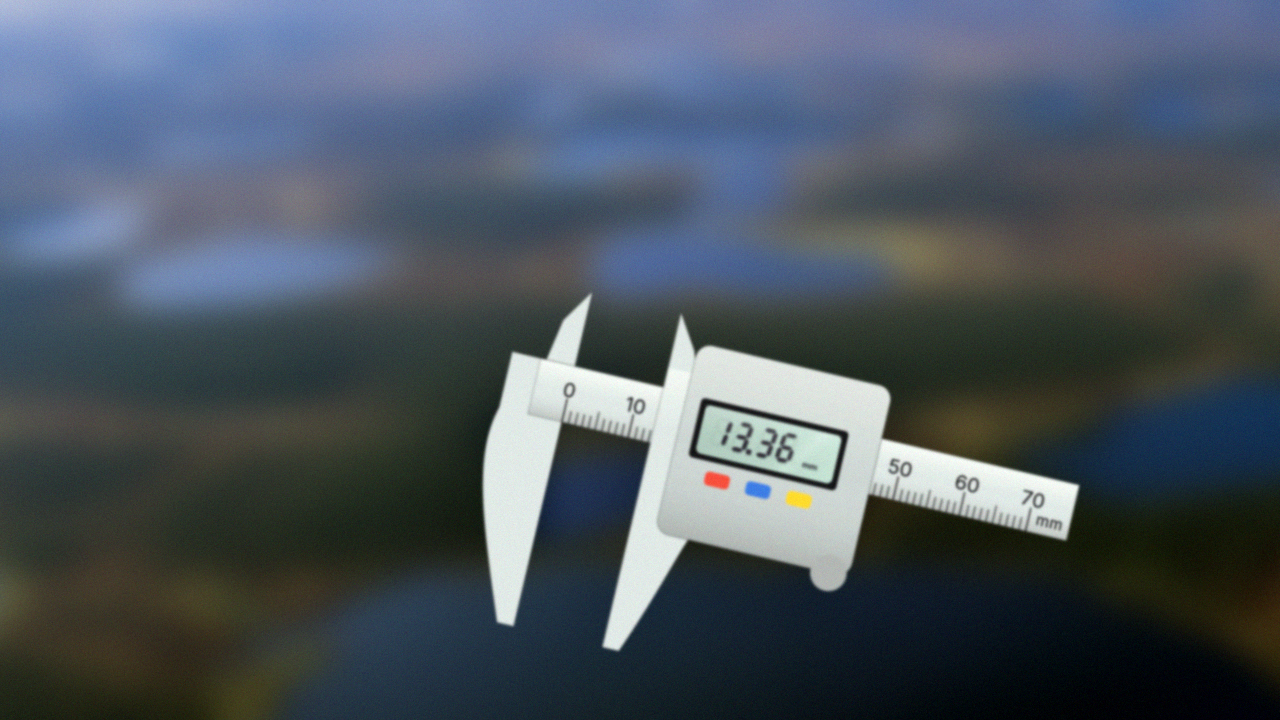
13.36 mm
